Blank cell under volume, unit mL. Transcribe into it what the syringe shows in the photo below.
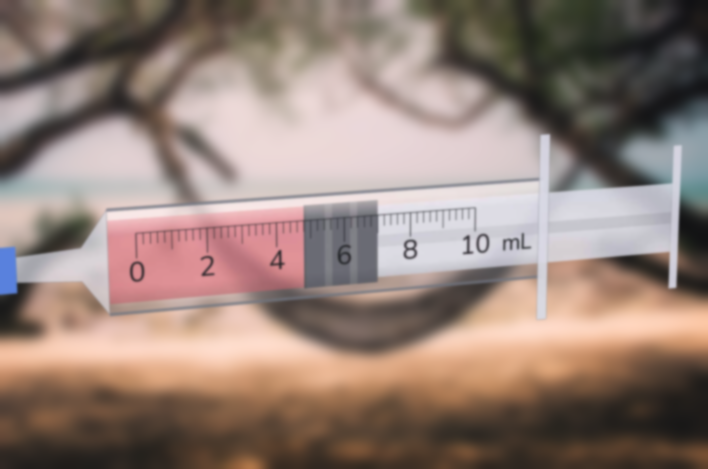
4.8 mL
